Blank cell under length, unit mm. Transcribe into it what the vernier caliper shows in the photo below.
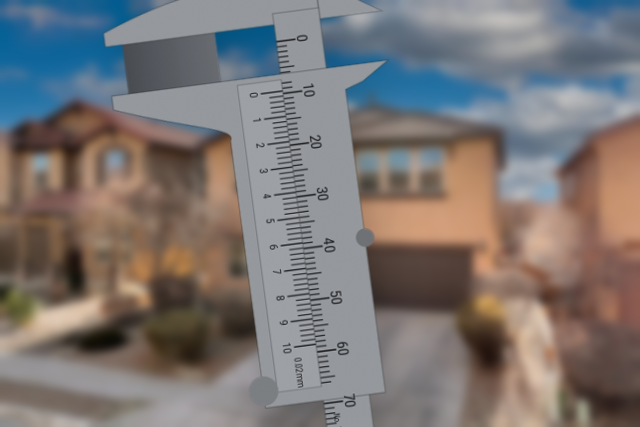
9.5 mm
